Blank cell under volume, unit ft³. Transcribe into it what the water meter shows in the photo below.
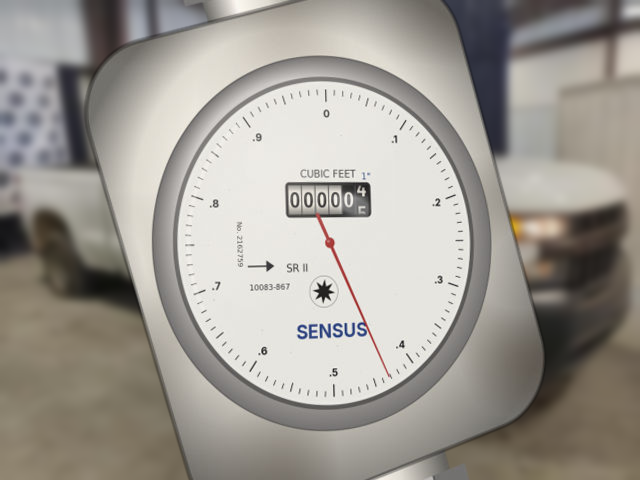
4.43 ft³
